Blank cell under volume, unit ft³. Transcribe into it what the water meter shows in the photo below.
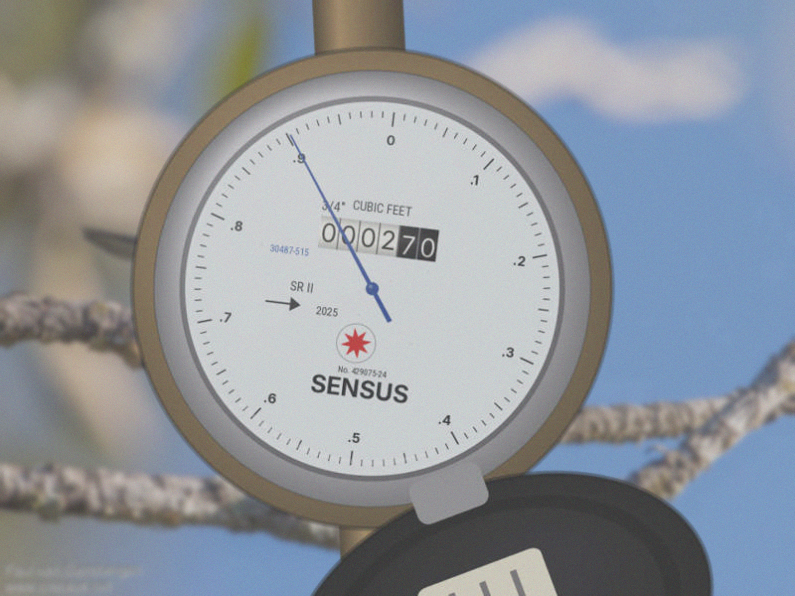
269.90 ft³
